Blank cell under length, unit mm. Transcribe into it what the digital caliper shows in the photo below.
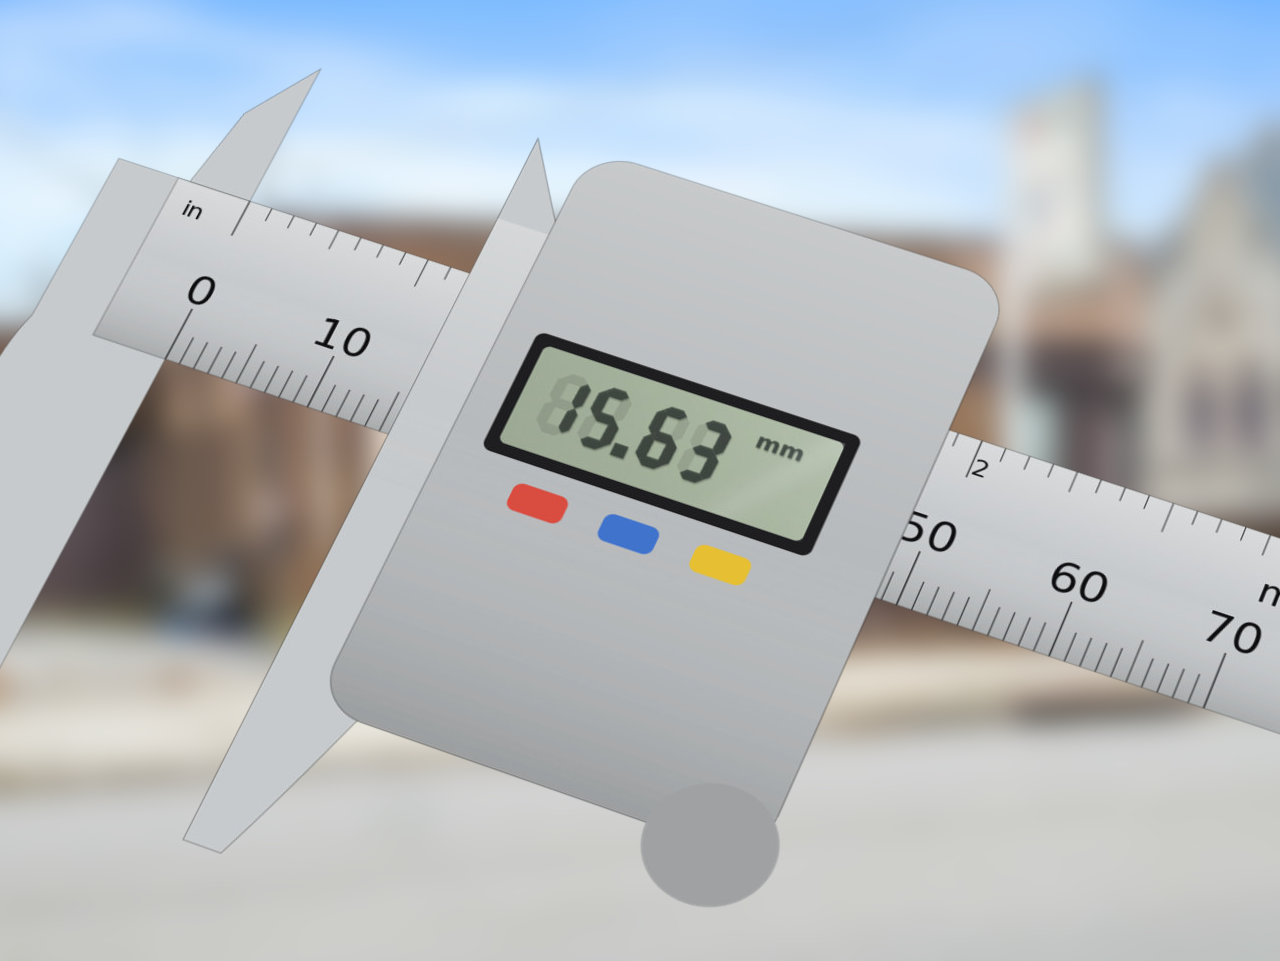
15.63 mm
